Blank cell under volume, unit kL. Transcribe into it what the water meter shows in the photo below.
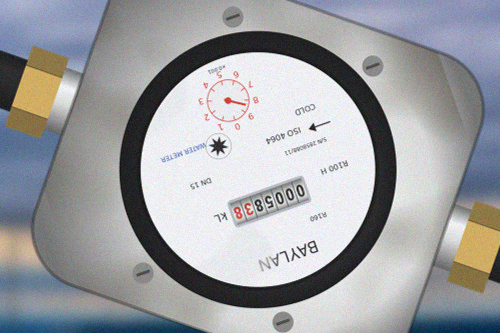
58.388 kL
